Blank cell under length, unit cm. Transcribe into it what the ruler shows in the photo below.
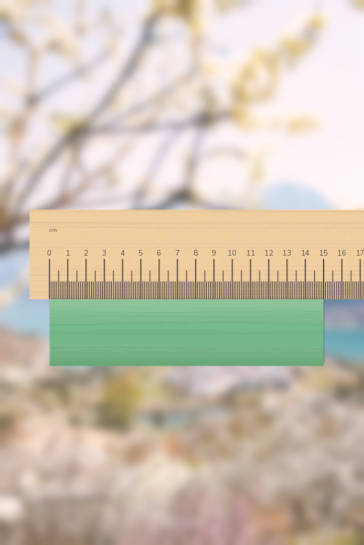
15 cm
